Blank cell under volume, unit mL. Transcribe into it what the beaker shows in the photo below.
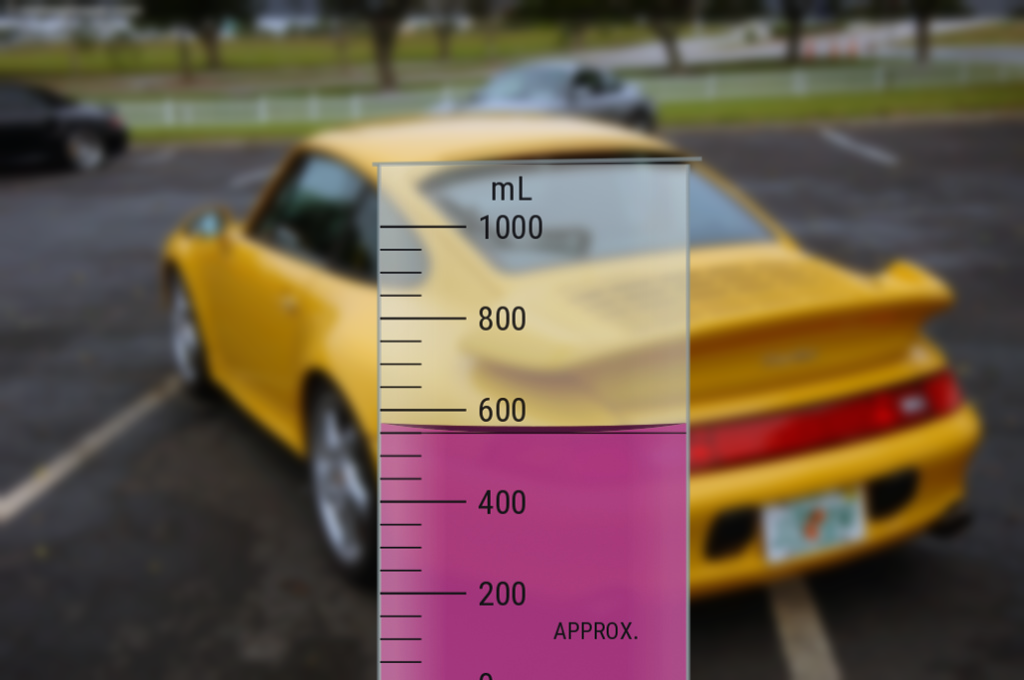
550 mL
